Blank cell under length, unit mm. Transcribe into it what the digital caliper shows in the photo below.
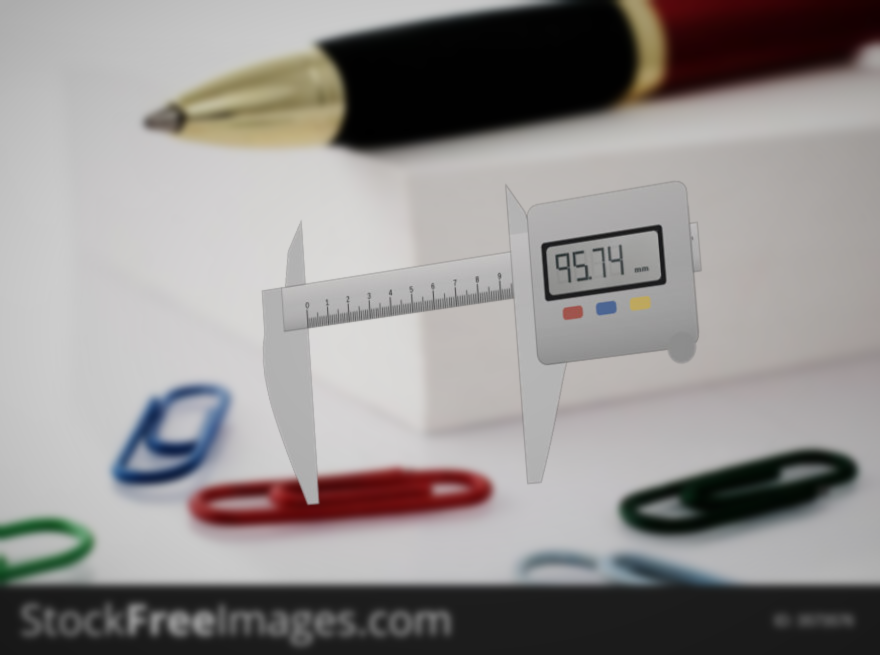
95.74 mm
